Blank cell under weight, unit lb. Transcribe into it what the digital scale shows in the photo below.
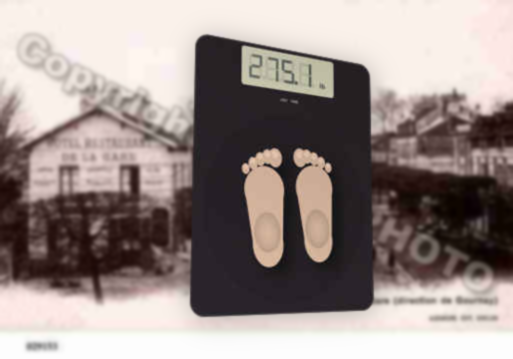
275.1 lb
